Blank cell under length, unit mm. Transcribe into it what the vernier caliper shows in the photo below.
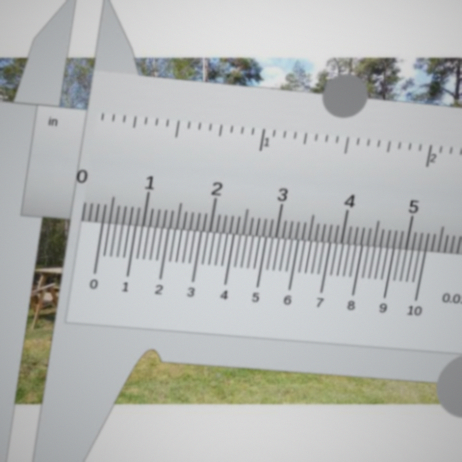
4.0 mm
